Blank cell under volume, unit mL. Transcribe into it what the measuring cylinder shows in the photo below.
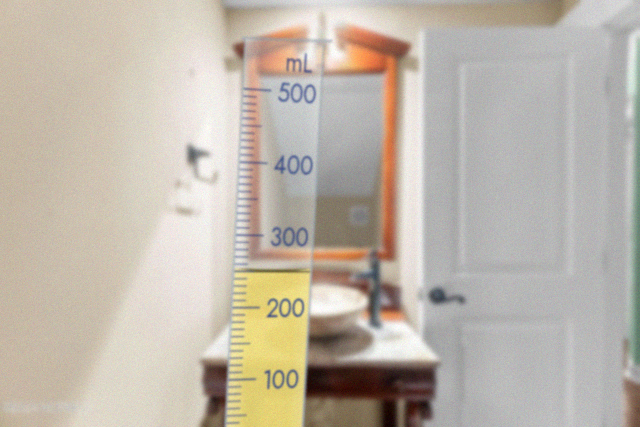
250 mL
